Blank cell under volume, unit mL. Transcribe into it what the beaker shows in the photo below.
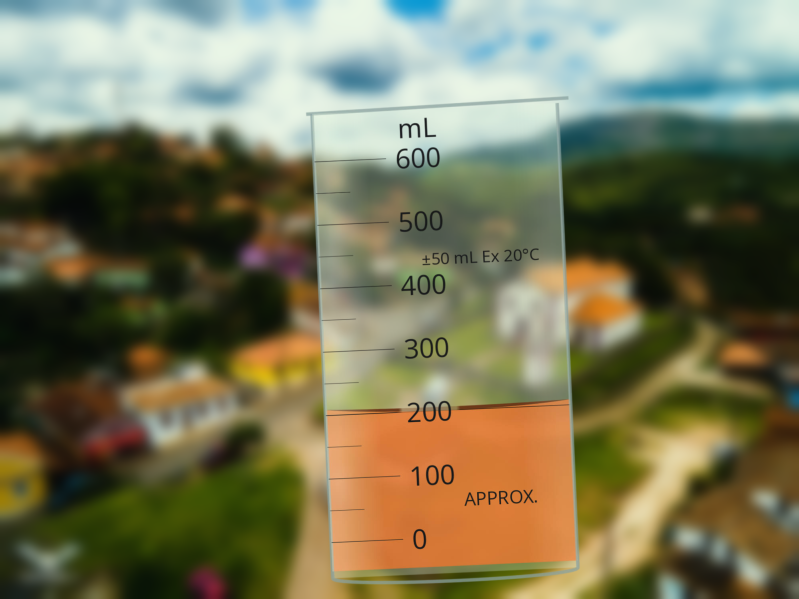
200 mL
